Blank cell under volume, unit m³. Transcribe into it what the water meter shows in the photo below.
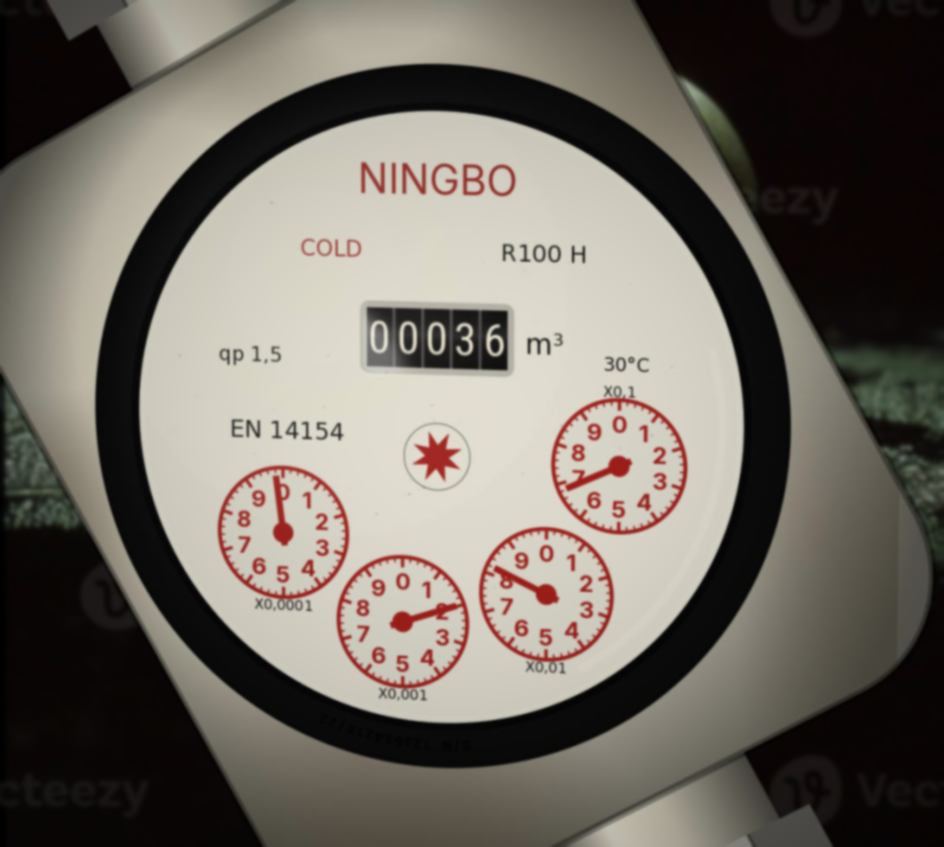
36.6819 m³
